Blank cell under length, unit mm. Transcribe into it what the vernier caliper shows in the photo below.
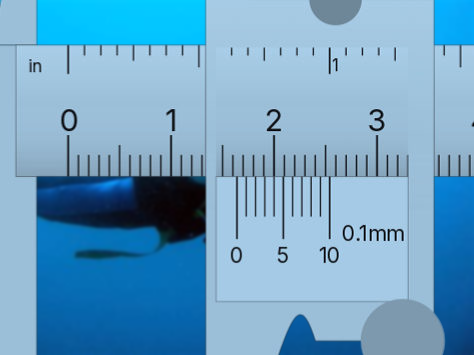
16.4 mm
